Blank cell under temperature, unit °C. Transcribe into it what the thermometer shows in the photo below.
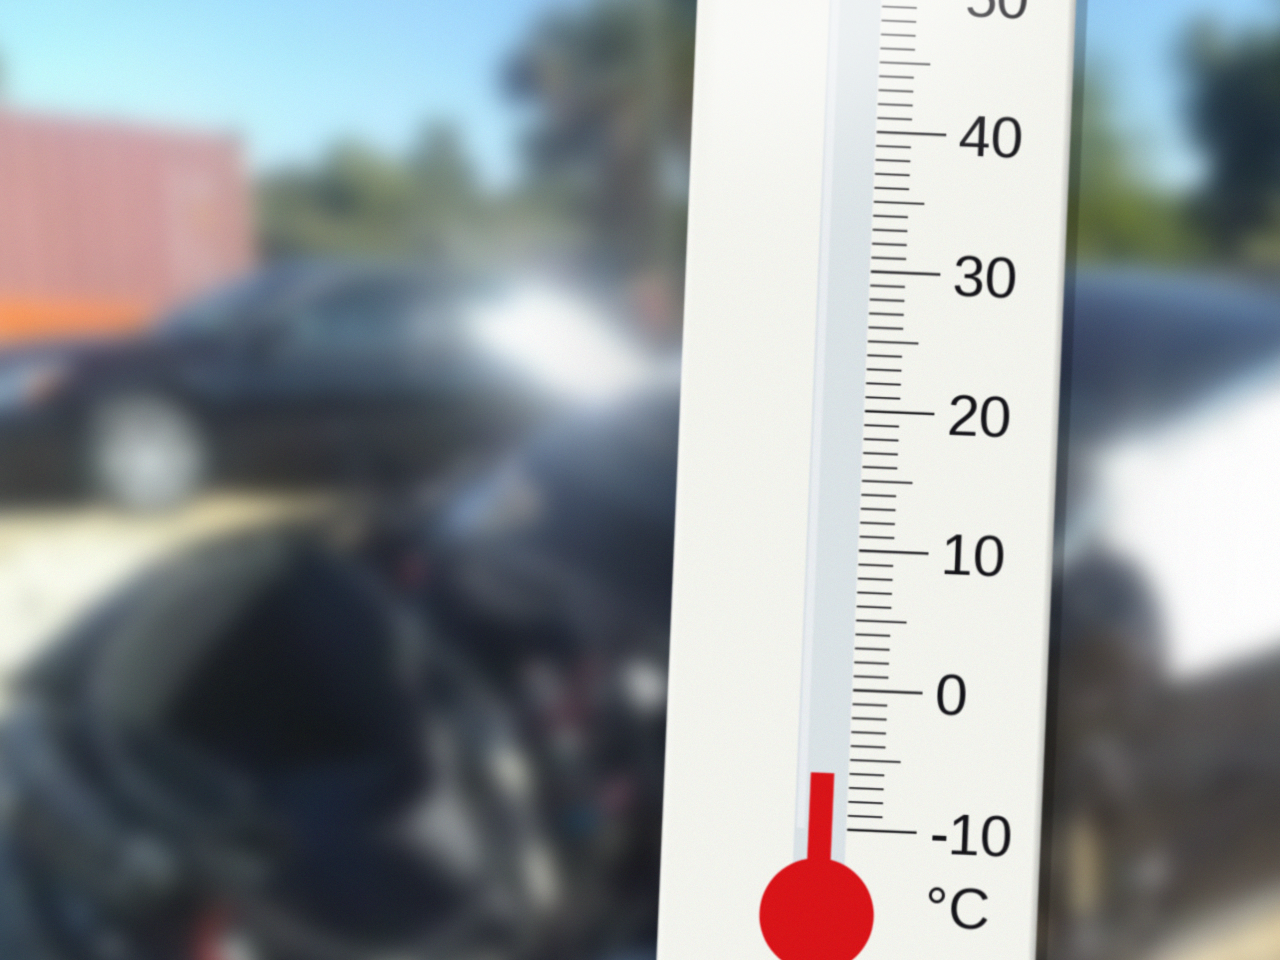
-6 °C
